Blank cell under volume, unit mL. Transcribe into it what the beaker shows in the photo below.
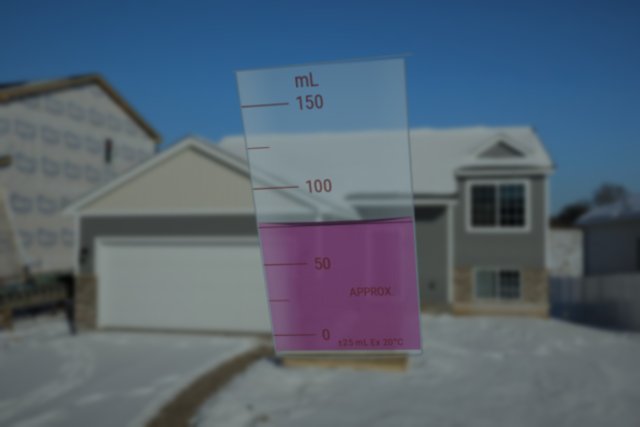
75 mL
